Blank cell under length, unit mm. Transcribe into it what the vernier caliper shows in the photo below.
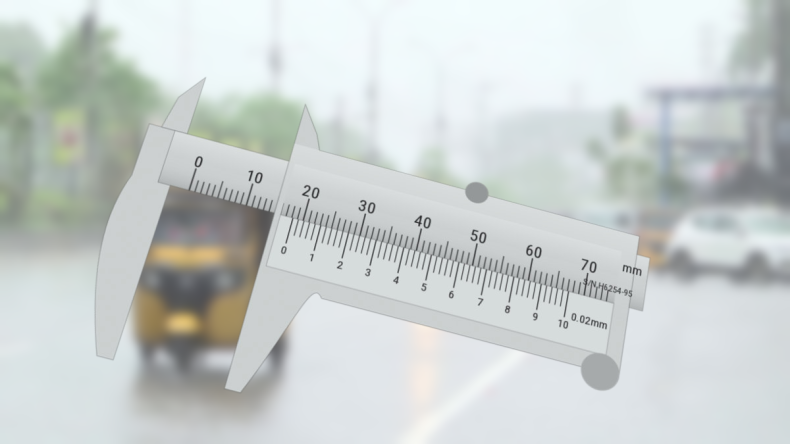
18.2 mm
